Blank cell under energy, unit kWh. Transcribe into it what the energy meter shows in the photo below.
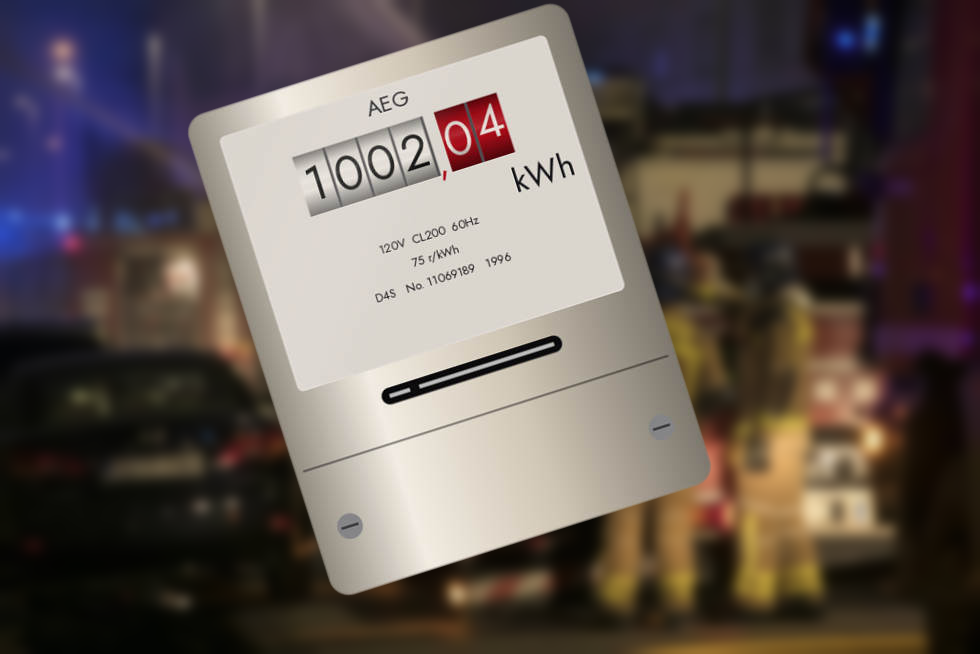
1002.04 kWh
